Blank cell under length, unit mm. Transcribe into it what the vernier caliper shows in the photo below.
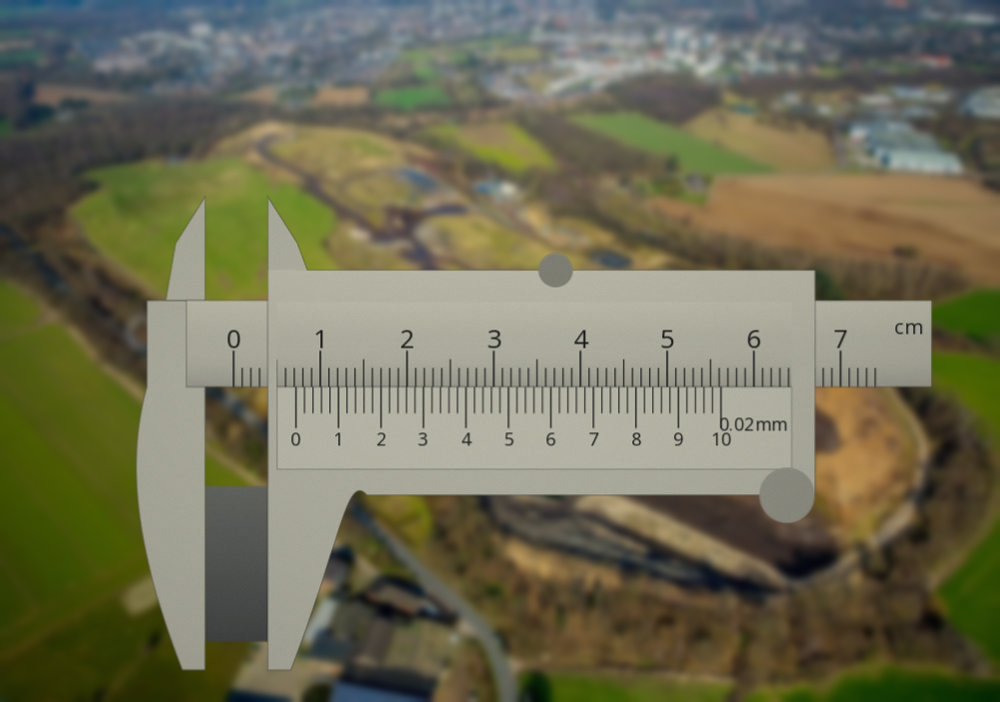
7.2 mm
